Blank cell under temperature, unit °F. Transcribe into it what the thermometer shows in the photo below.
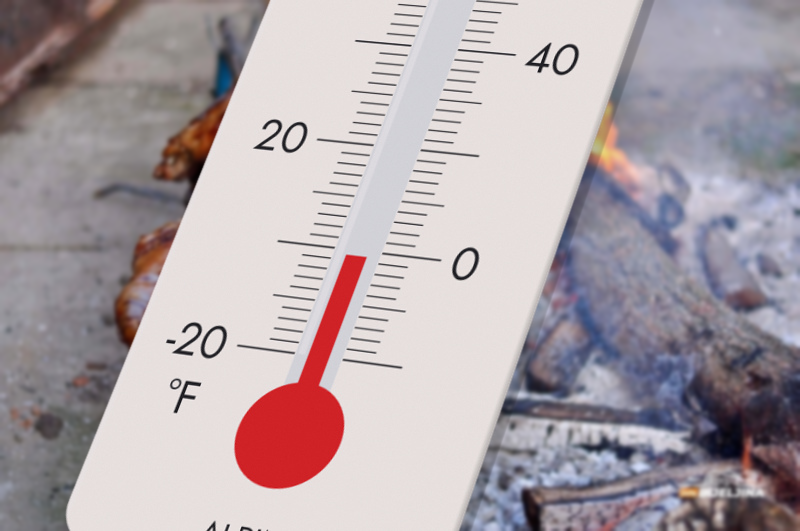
-1 °F
